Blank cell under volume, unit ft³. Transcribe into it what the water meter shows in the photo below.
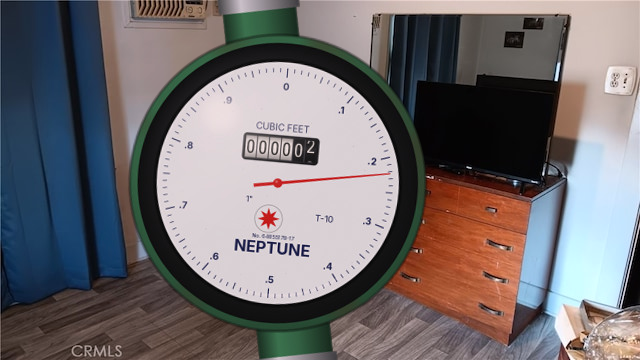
2.22 ft³
